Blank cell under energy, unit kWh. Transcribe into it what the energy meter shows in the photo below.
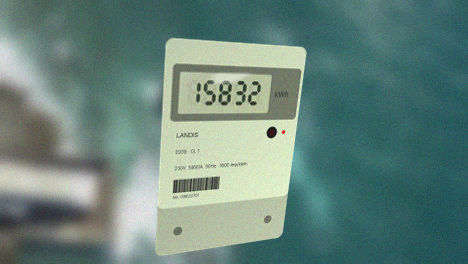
15832 kWh
